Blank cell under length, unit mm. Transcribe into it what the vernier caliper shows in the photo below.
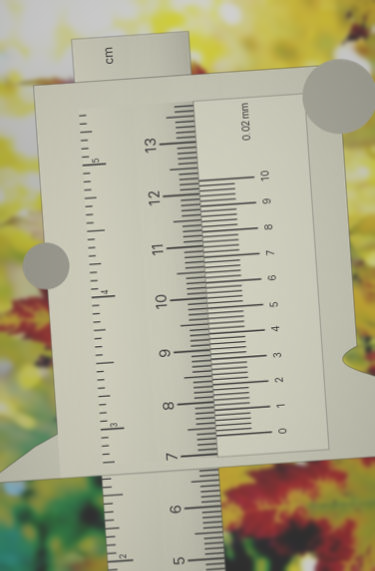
73.5 mm
